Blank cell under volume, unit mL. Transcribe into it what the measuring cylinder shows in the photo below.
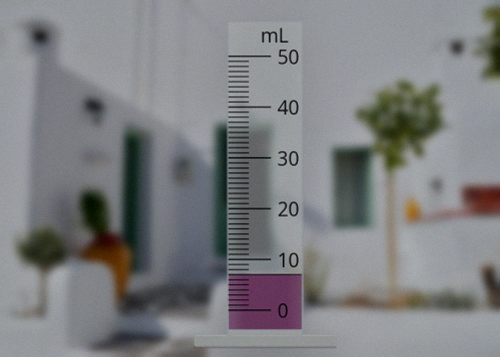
7 mL
